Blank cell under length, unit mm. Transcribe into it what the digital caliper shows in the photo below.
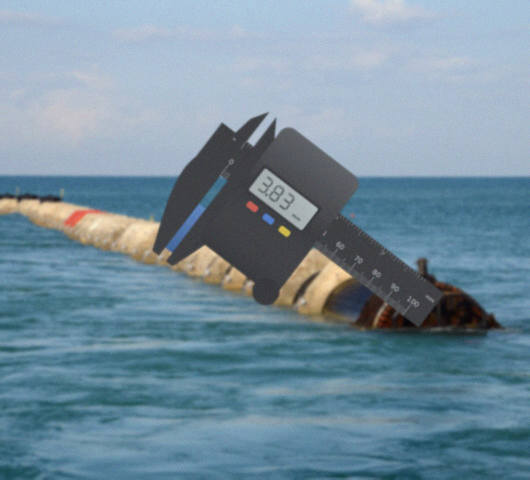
3.83 mm
